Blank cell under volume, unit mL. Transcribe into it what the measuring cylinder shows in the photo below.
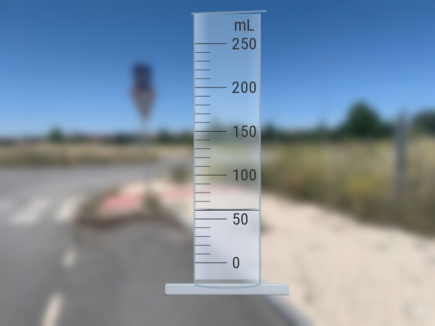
60 mL
